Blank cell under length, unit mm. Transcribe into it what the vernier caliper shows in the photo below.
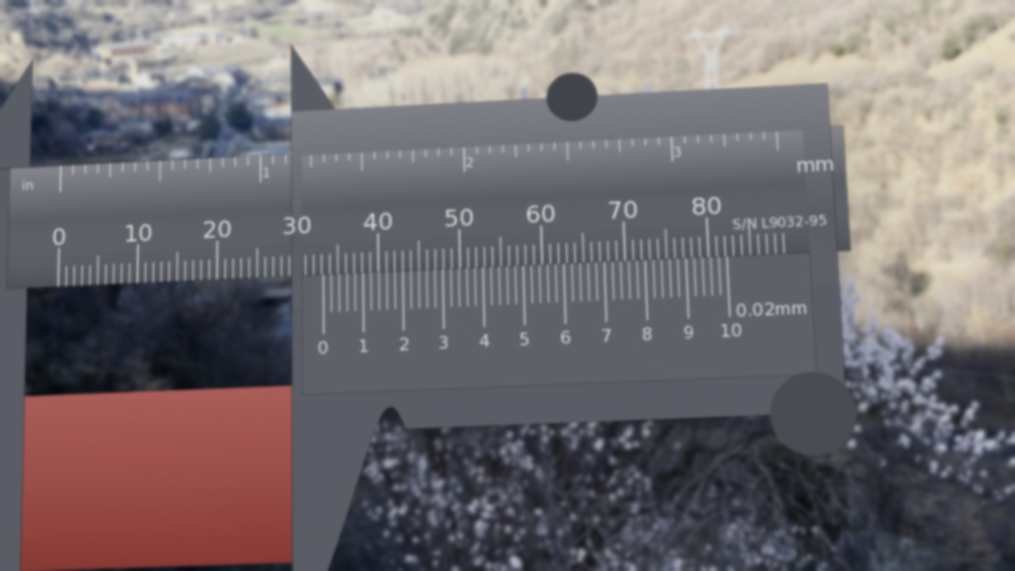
33.2 mm
